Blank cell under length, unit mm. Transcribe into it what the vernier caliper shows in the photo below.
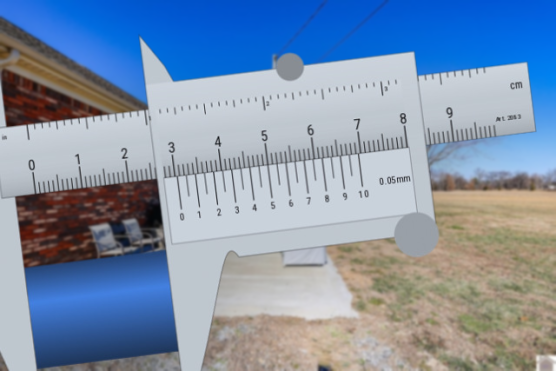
30.5 mm
